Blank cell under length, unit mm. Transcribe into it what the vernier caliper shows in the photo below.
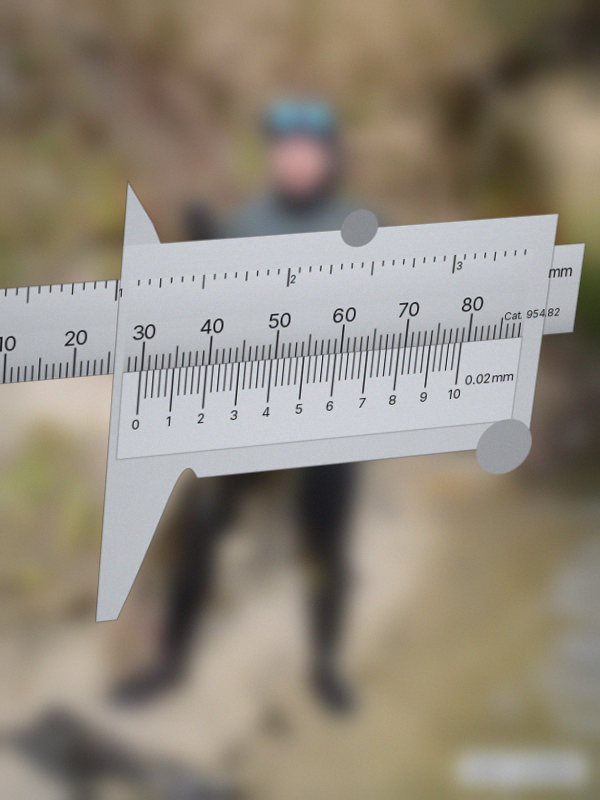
29.8 mm
